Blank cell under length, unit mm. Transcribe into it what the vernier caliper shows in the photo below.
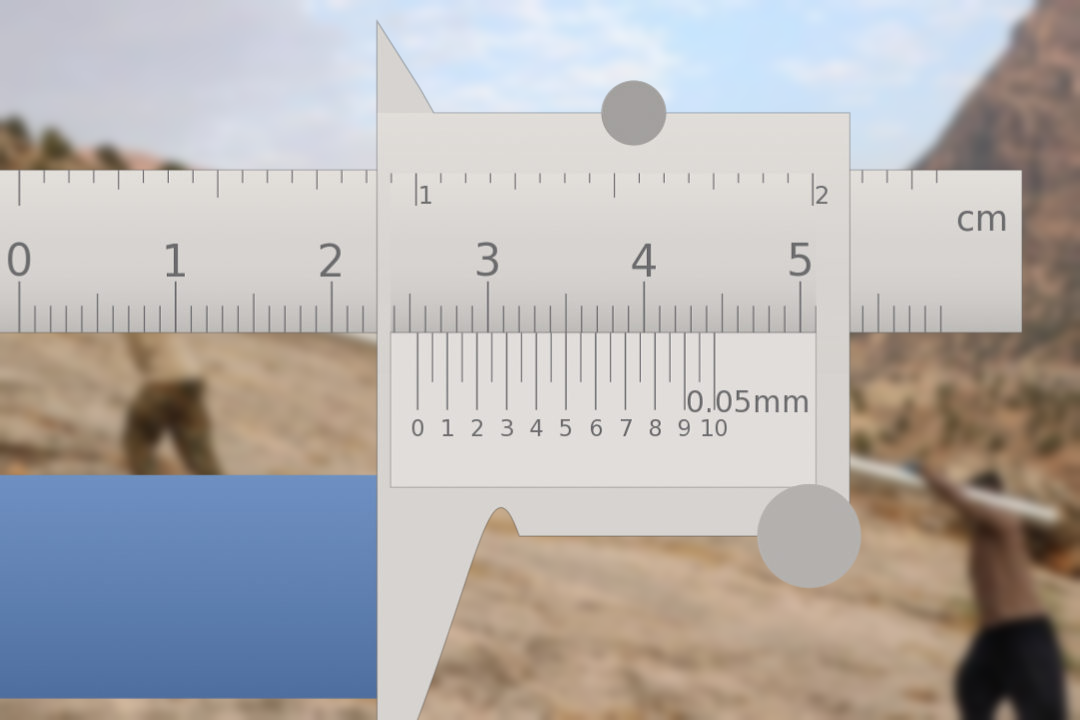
25.5 mm
